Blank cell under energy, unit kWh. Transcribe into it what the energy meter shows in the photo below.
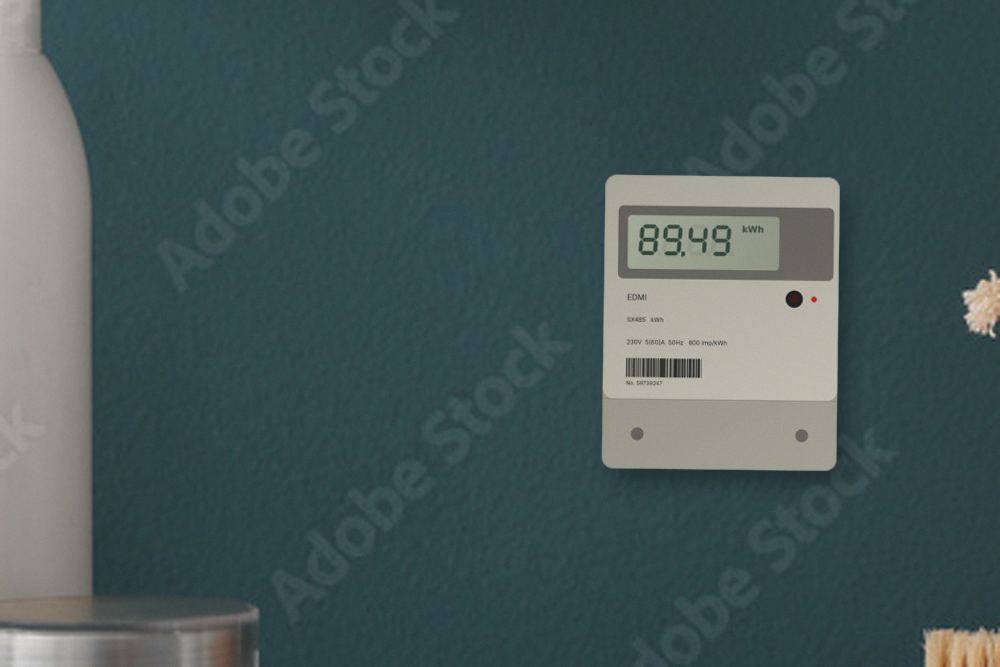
89.49 kWh
